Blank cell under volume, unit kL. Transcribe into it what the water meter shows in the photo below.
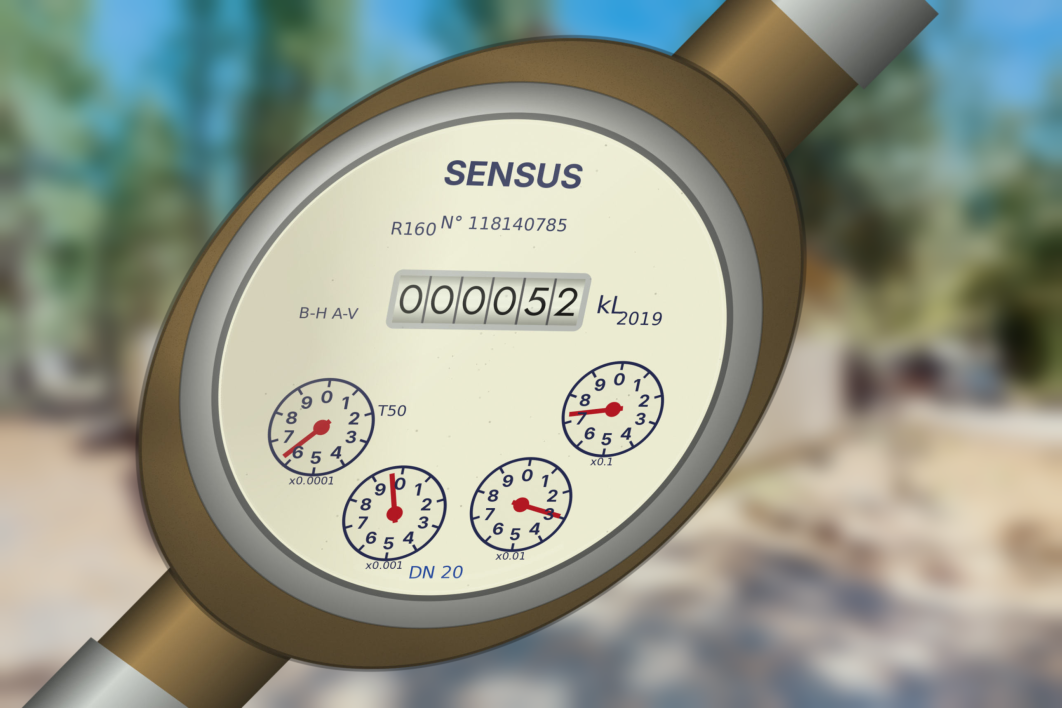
52.7296 kL
